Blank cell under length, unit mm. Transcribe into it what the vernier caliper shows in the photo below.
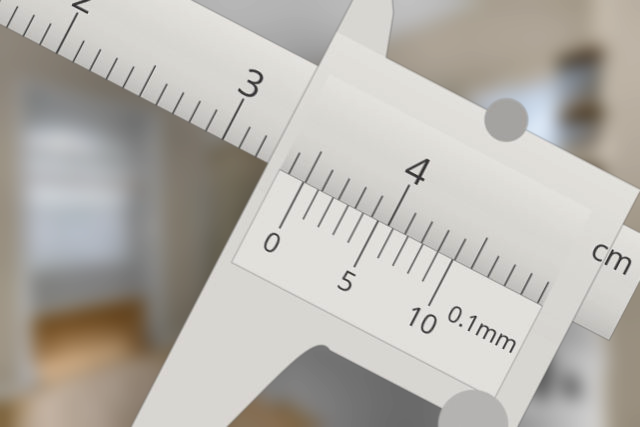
34.9 mm
